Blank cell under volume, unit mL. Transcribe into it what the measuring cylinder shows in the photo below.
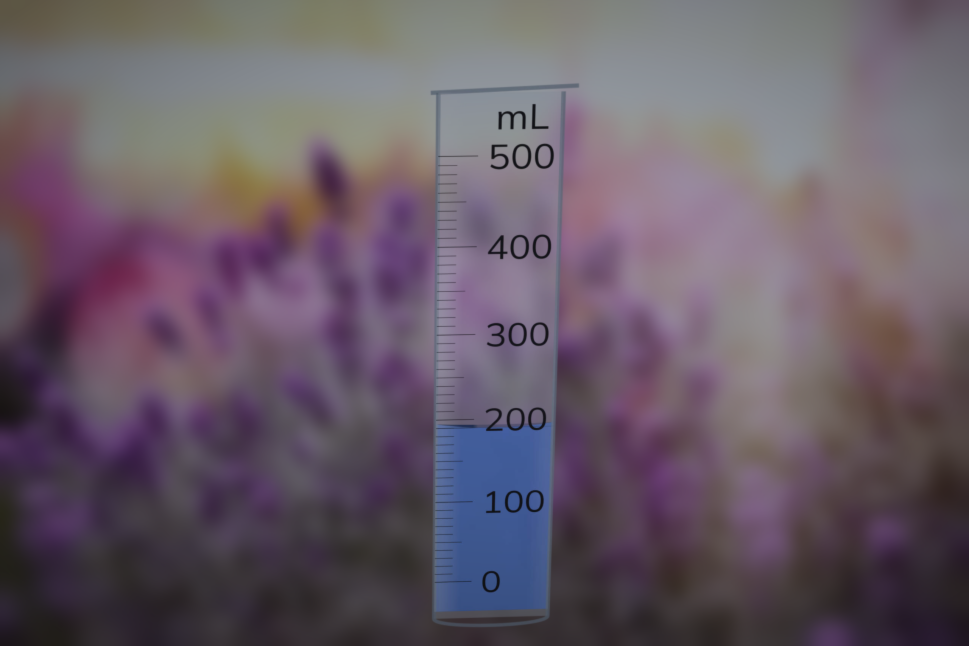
190 mL
